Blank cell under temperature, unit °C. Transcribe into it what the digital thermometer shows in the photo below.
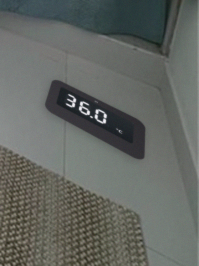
36.0 °C
